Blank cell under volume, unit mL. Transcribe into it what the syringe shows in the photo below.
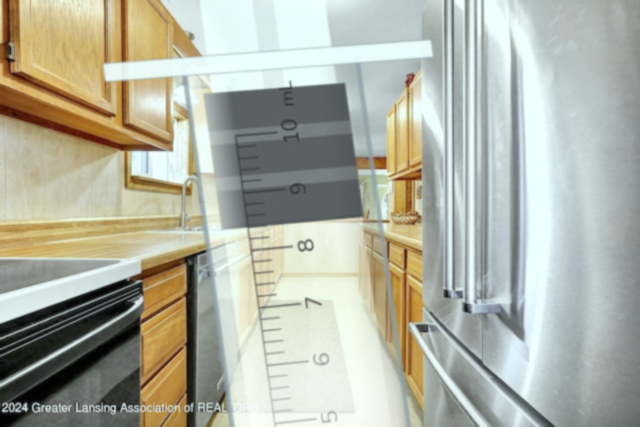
8.4 mL
